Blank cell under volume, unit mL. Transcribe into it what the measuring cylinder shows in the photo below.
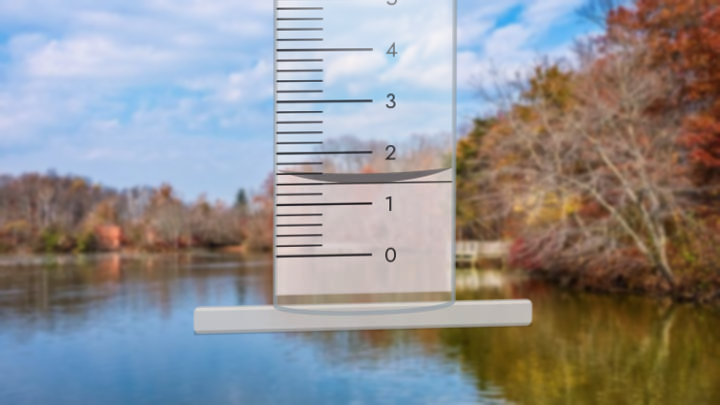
1.4 mL
